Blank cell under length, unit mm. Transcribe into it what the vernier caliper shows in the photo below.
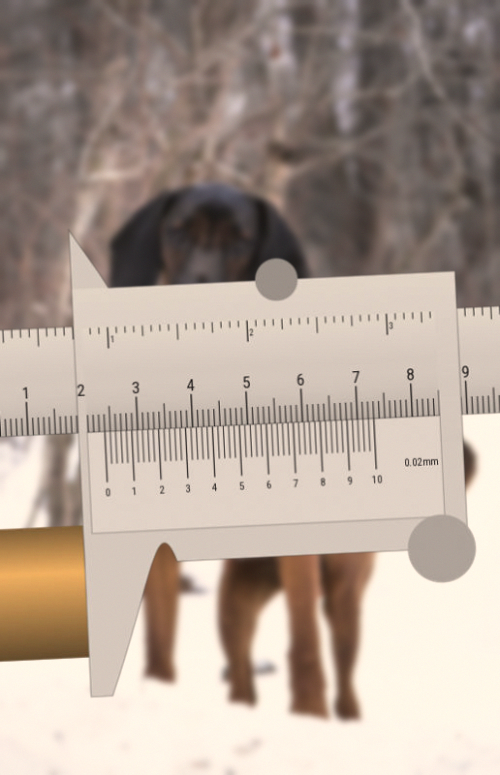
24.0 mm
